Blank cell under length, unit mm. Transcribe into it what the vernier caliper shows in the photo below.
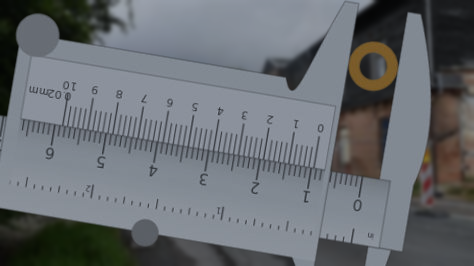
9.5 mm
